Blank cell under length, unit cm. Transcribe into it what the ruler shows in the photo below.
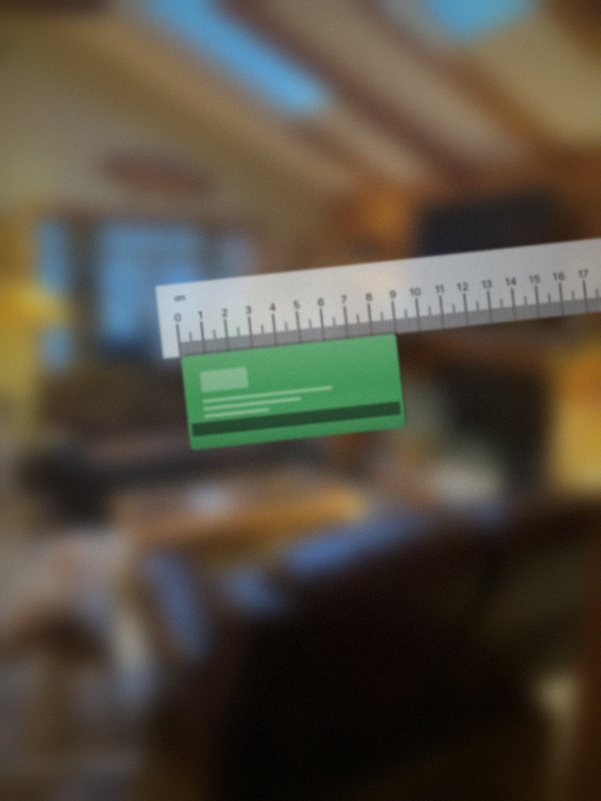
9 cm
